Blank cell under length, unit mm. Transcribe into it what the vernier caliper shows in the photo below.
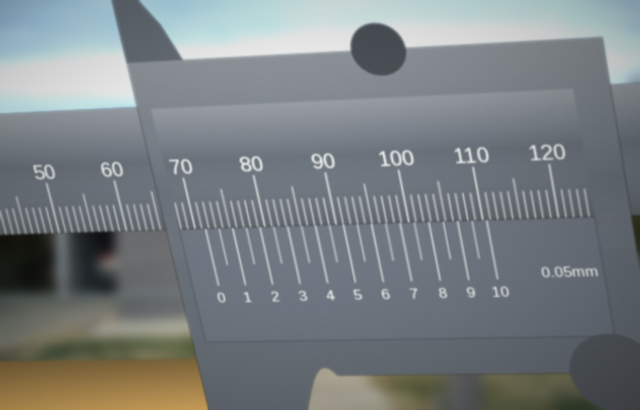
71.5 mm
